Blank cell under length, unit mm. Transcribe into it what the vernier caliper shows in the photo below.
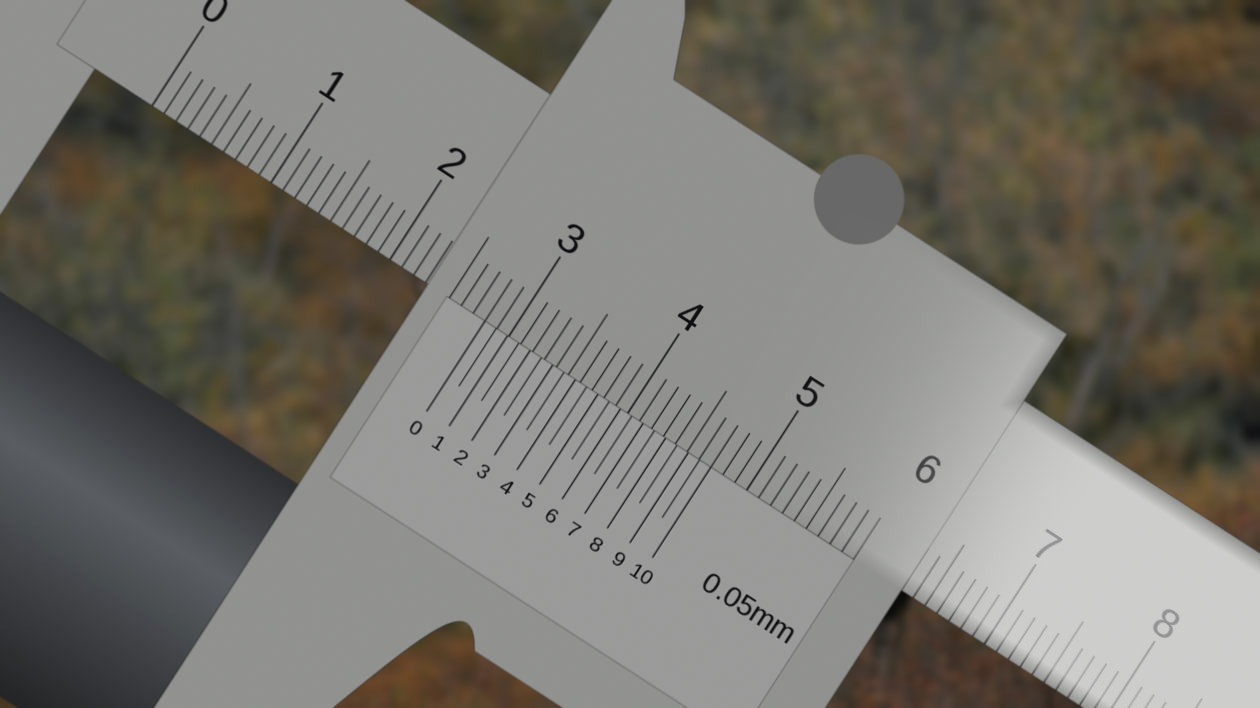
28.0 mm
